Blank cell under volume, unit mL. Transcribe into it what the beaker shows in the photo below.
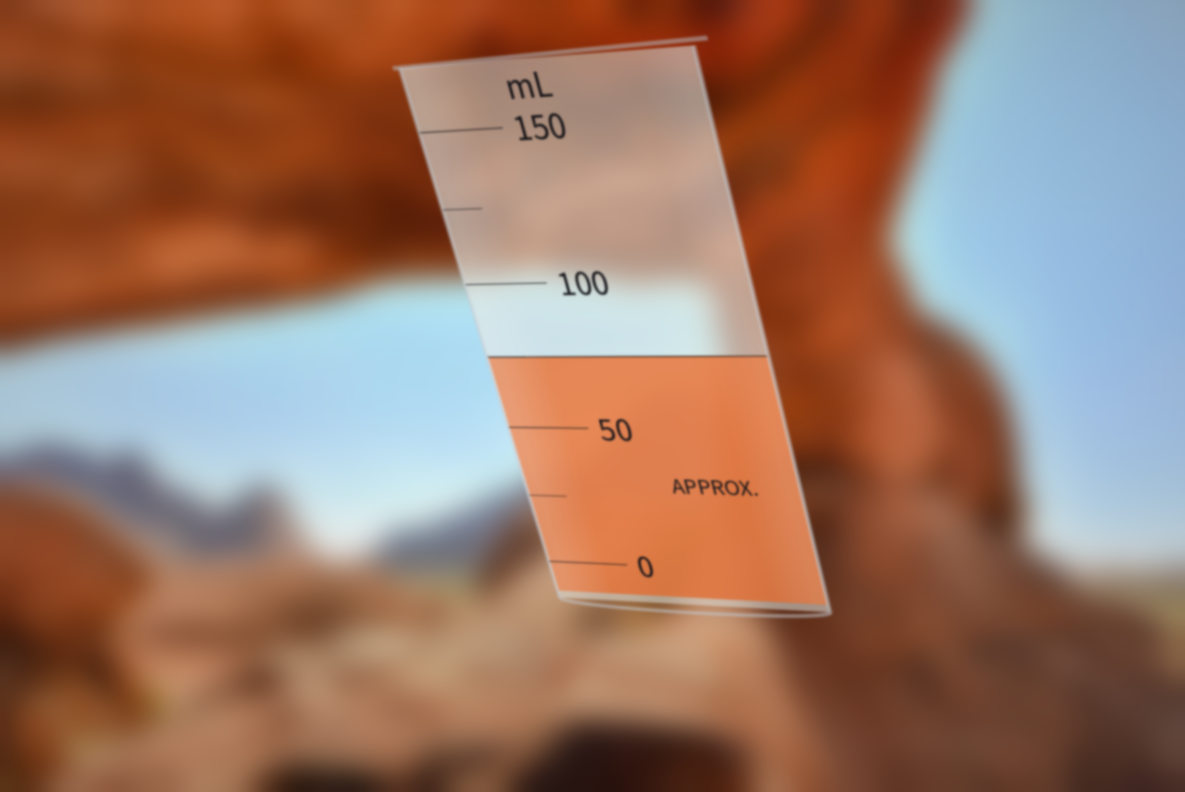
75 mL
